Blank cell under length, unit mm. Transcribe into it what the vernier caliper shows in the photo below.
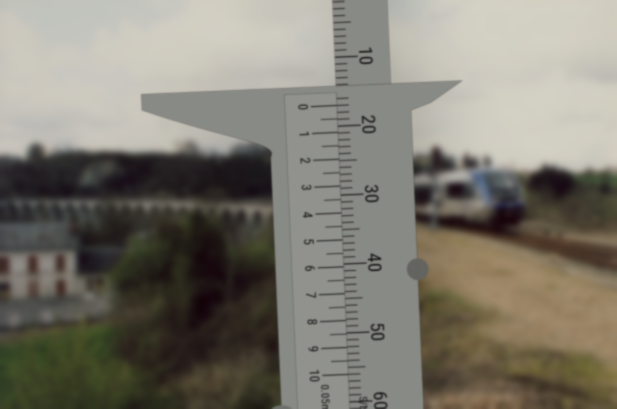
17.0 mm
